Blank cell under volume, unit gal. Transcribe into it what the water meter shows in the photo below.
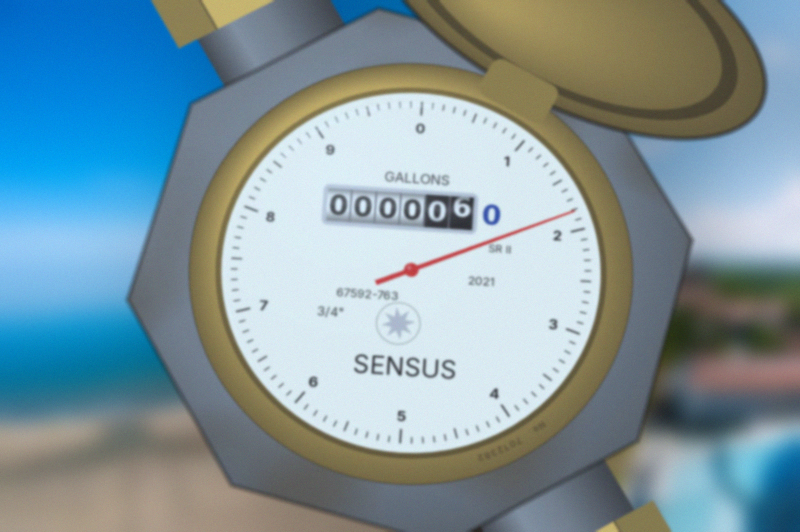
61.8 gal
